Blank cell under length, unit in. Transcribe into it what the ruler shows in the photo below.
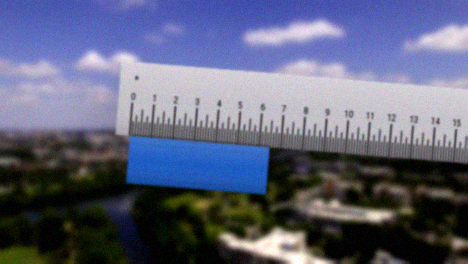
6.5 in
